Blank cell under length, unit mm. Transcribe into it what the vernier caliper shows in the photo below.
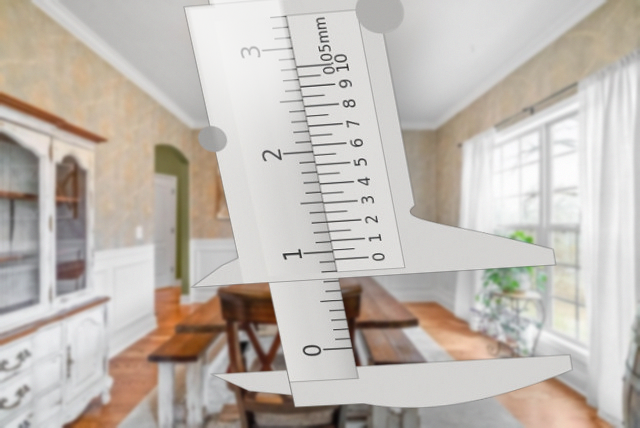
9.2 mm
